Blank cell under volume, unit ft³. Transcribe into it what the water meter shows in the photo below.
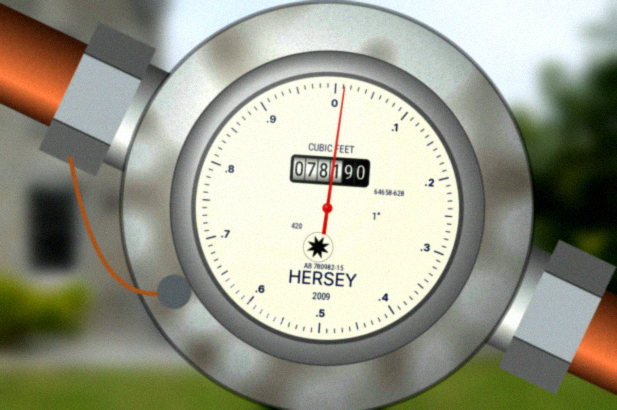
78190.01 ft³
